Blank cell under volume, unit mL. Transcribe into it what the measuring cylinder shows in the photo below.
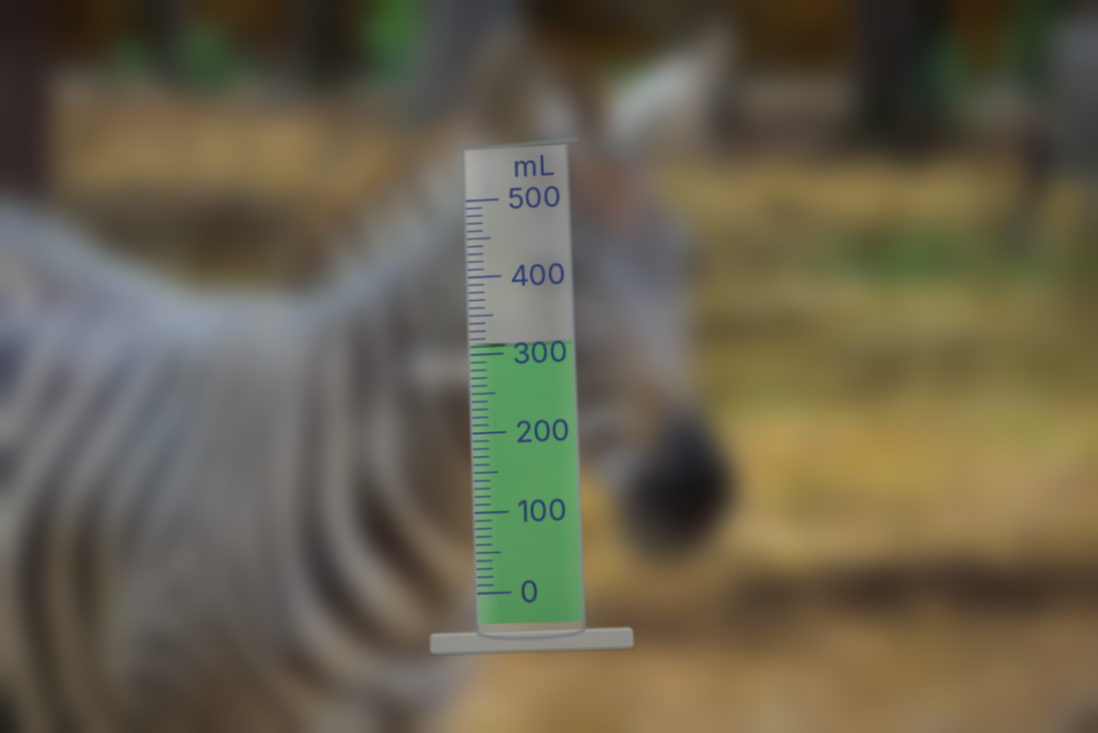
310 mL
